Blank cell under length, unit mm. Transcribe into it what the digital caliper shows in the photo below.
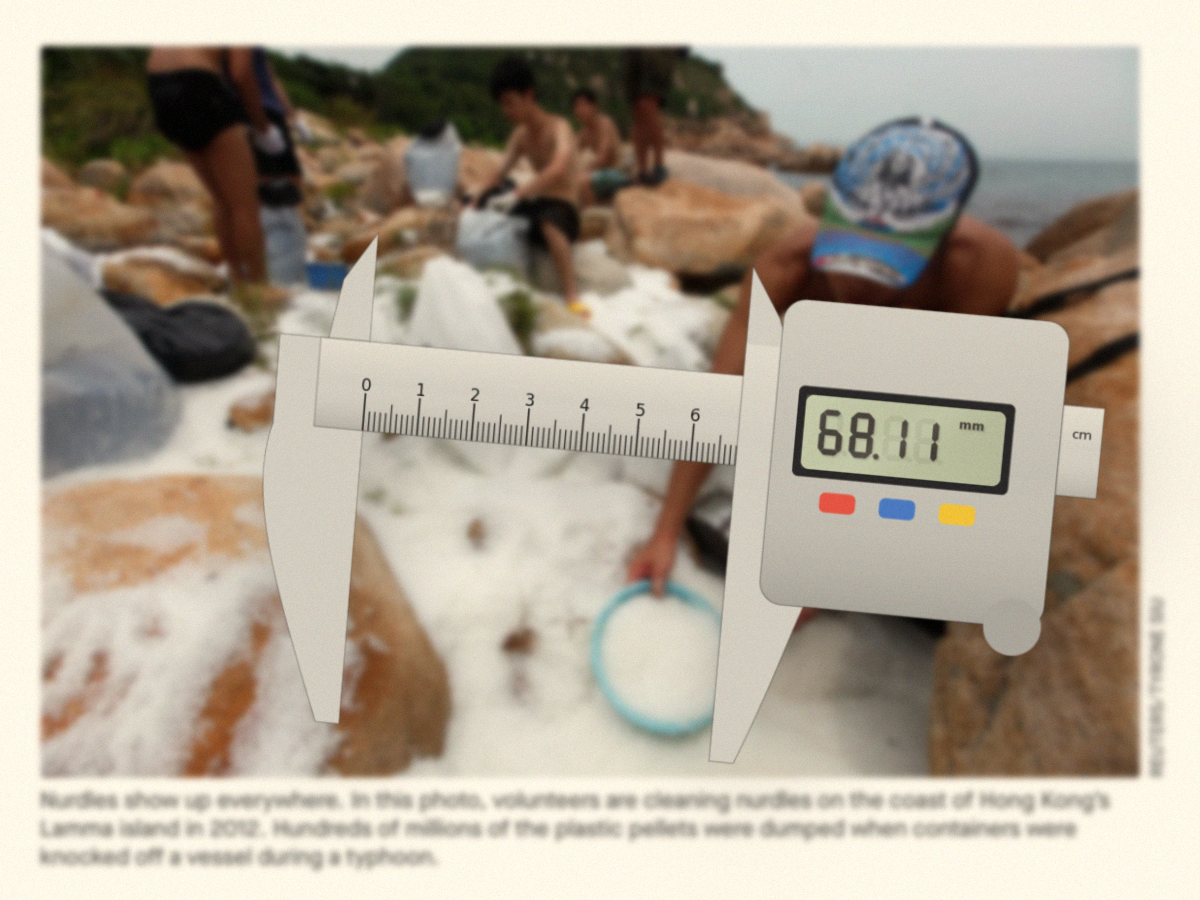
68.11 mm
